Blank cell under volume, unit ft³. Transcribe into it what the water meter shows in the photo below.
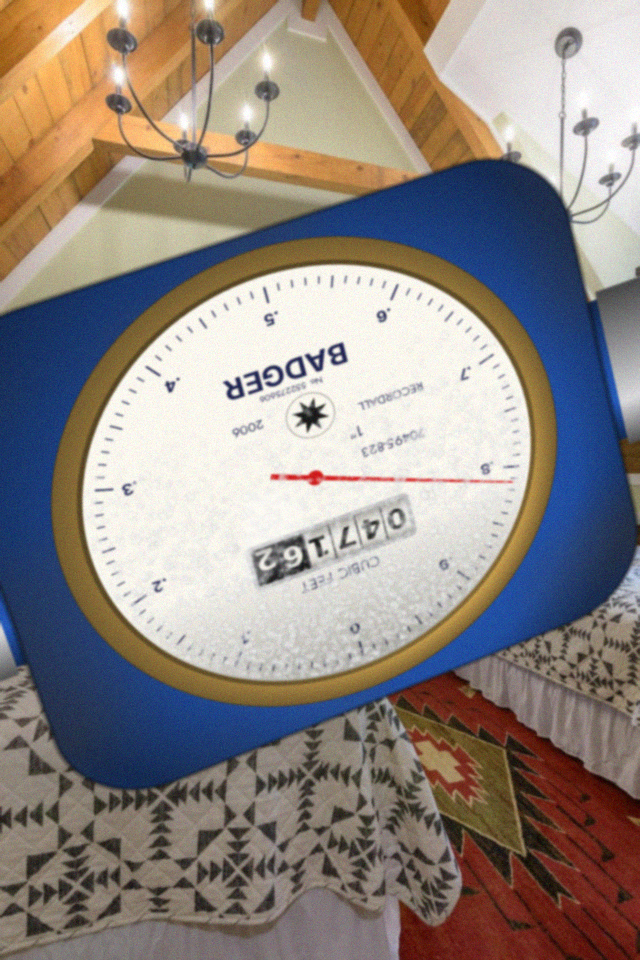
47161.81 ft³
